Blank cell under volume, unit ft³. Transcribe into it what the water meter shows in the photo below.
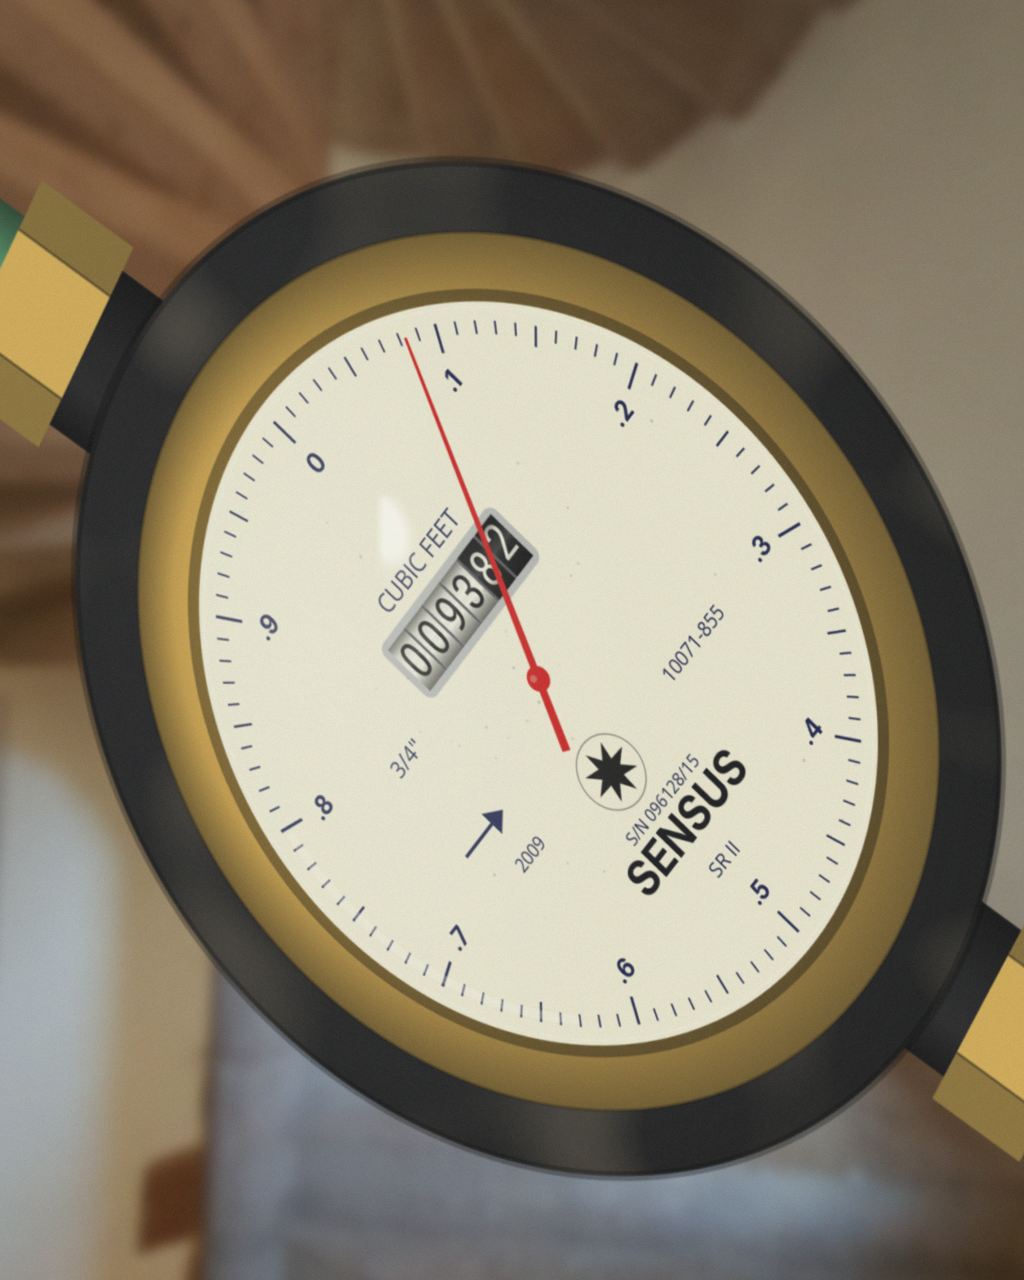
9382.08 ft³
